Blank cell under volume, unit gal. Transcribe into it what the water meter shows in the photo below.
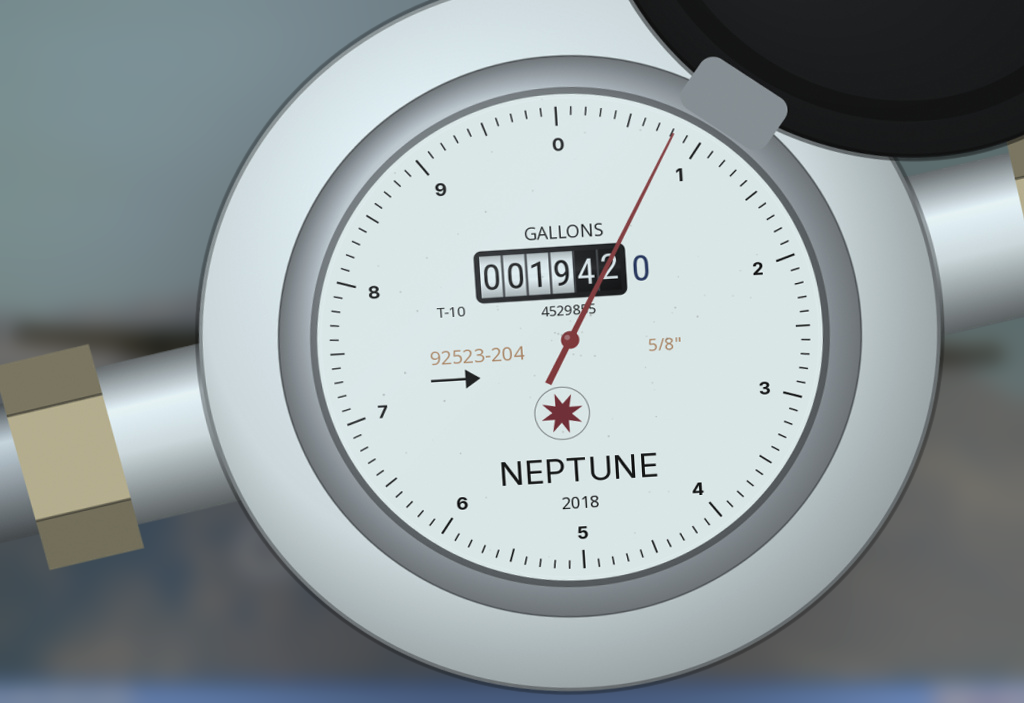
19420.8 gal
